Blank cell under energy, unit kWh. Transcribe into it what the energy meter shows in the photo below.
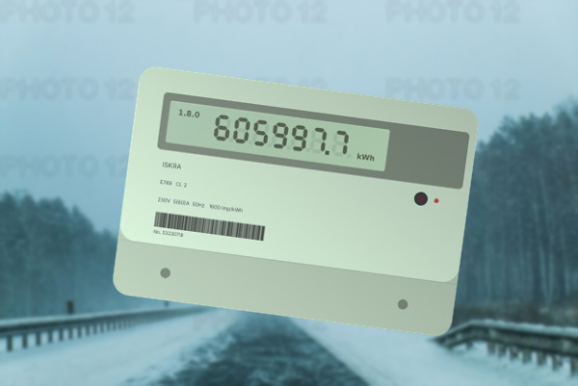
605997.7 kWh
